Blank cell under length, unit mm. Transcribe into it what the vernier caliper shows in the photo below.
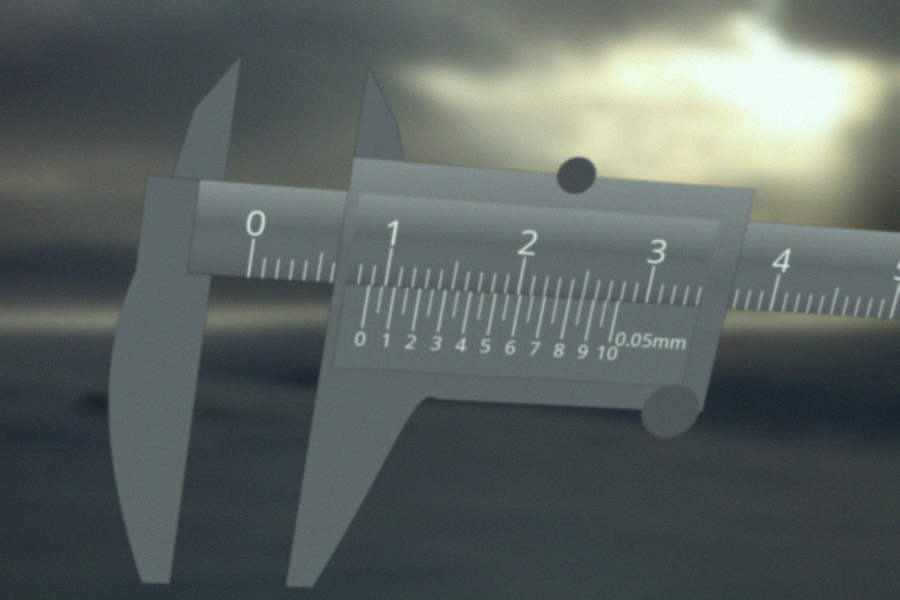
8.8 mm
